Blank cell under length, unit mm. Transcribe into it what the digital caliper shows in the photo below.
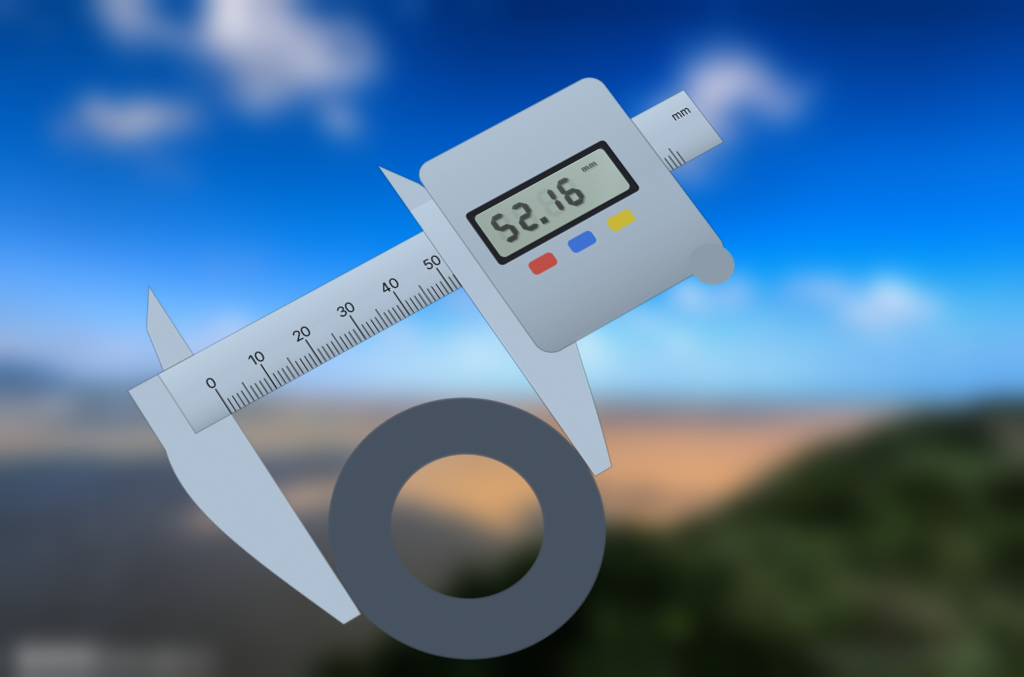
52.16 mm
